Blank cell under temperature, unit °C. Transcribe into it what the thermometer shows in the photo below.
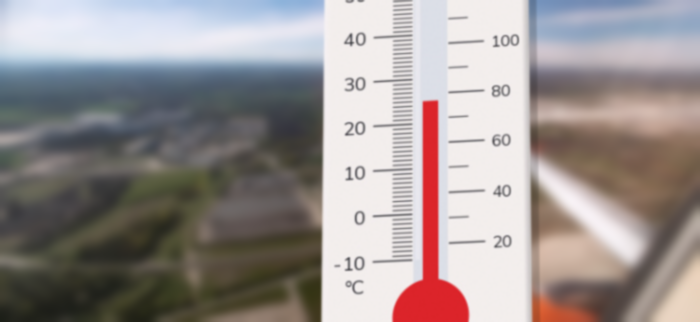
25 °C
